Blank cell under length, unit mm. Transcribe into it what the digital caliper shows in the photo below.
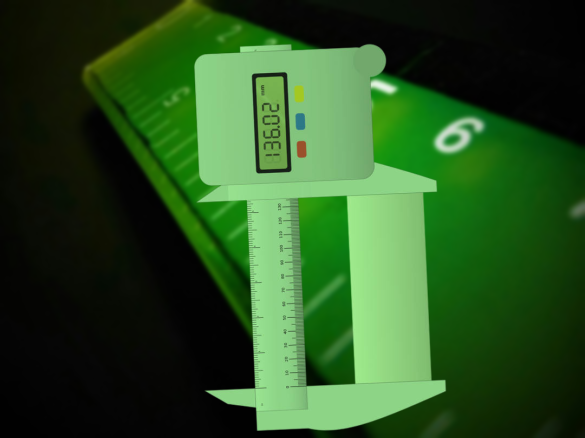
136.02 mm
